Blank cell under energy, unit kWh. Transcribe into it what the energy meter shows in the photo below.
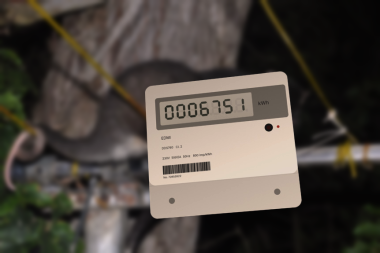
6751 kWh
